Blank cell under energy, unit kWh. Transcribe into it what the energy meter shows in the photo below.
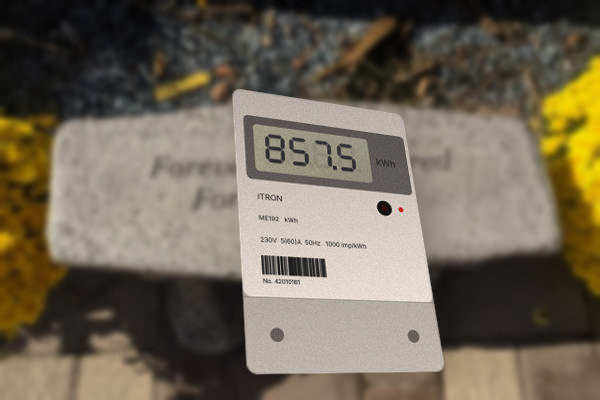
857.5 kWh
